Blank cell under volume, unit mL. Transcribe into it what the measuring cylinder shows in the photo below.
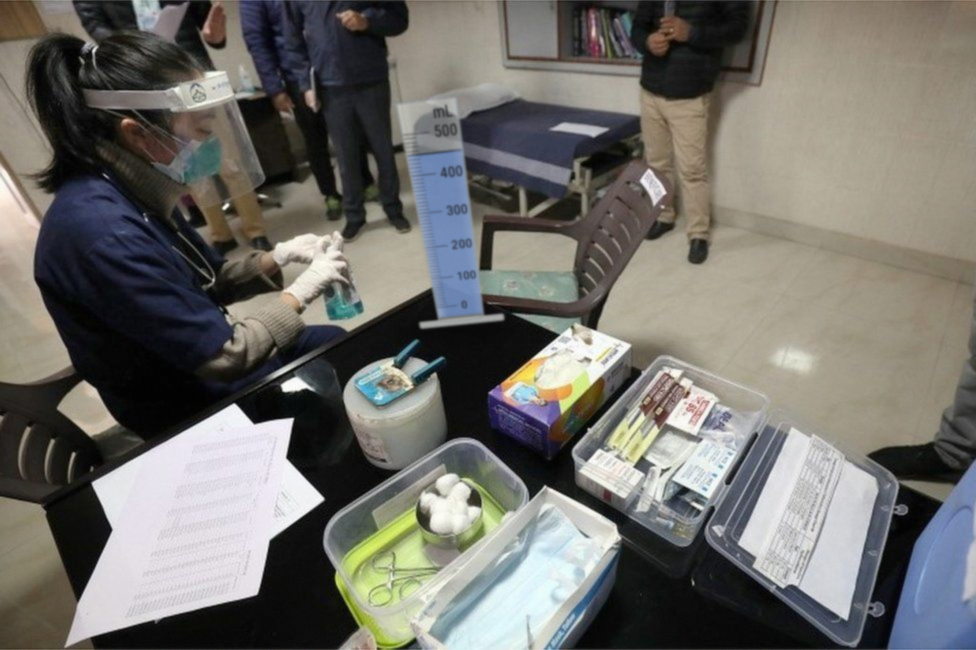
450 mL
